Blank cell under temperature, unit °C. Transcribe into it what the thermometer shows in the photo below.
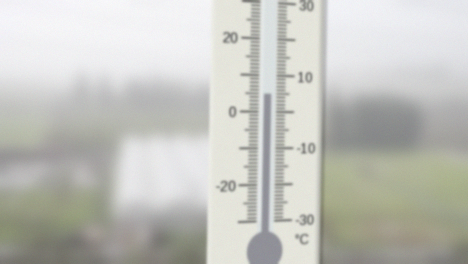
5 °C
